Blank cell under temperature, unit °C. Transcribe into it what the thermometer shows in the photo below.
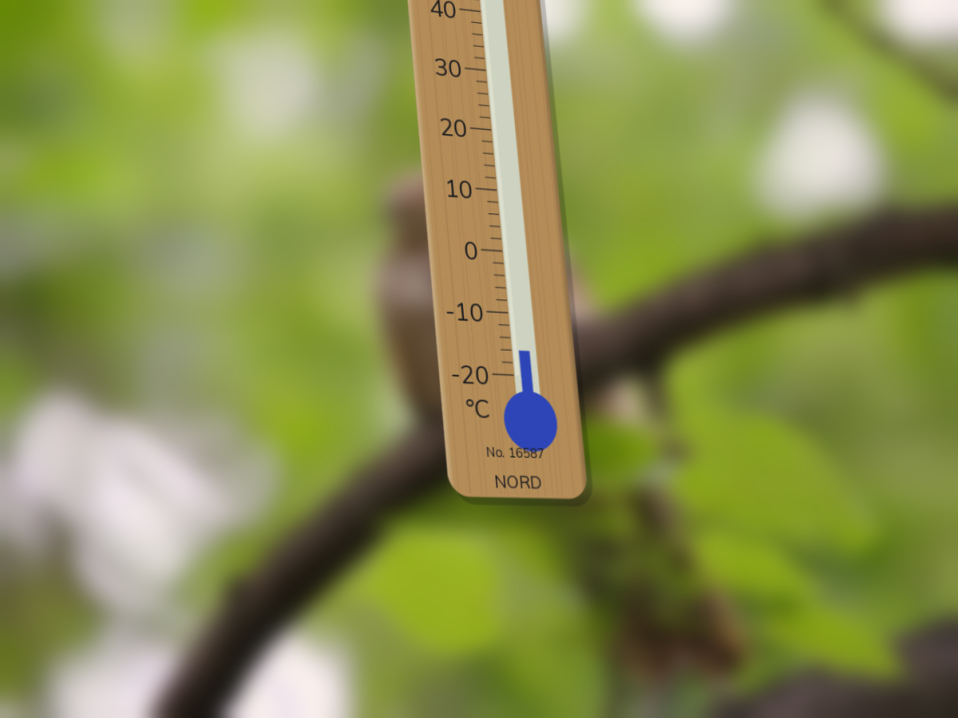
-16 °C
